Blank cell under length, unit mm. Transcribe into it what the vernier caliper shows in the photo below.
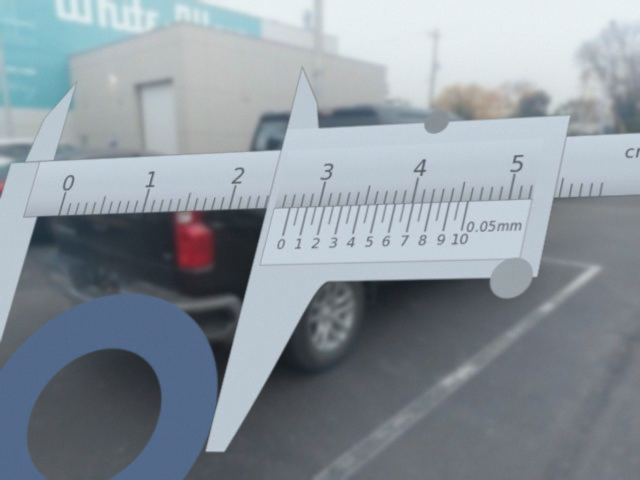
26.8 mm
